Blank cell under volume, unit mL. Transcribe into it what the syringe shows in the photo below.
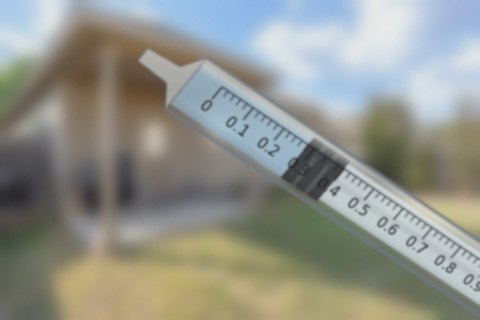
0.28 mL
